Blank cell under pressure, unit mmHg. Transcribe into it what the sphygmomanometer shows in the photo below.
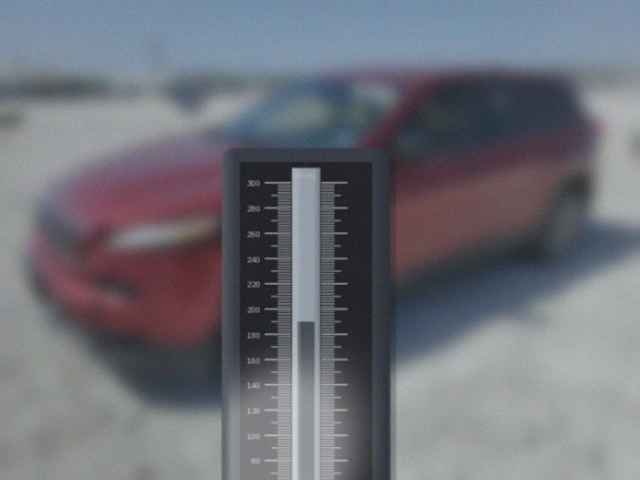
190 mmHg
